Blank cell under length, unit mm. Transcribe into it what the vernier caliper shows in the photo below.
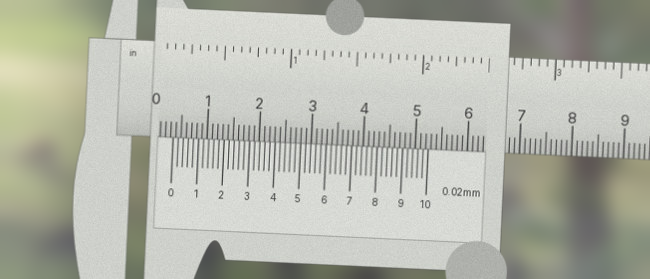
3.5 mm
